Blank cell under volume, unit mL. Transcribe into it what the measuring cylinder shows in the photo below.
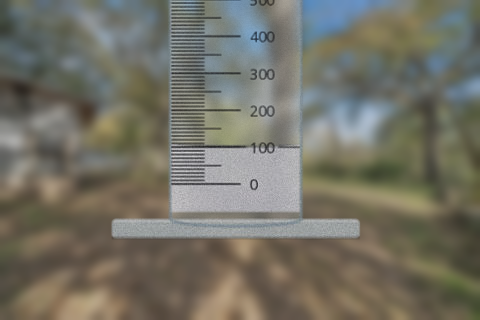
100 mL
